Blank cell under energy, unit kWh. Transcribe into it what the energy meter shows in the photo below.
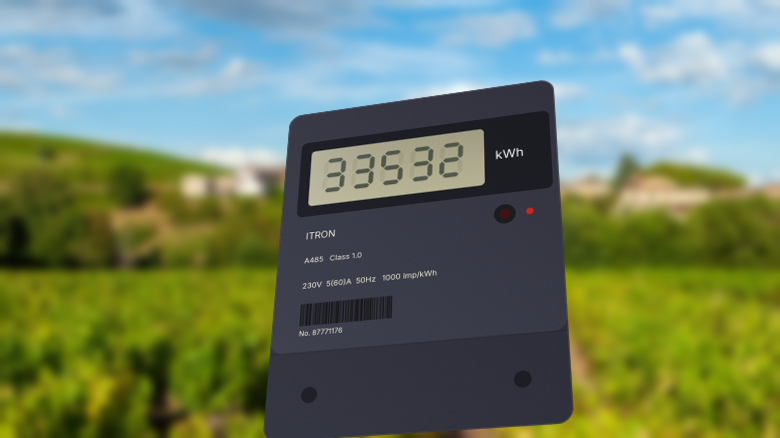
33532 kWh
